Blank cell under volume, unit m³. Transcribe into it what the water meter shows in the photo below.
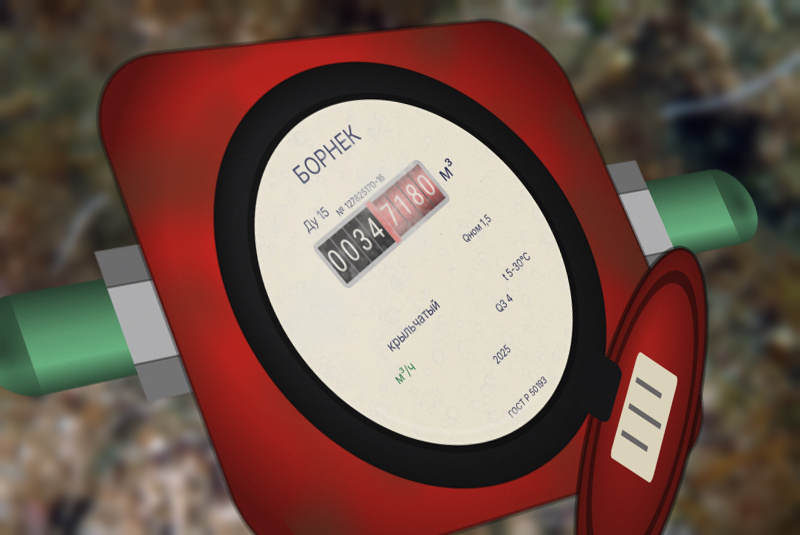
34.7180 m³
